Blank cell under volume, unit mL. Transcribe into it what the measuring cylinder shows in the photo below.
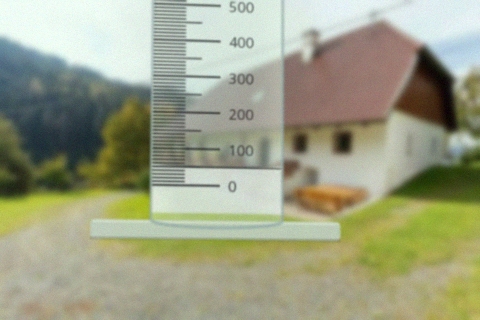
50 mL
